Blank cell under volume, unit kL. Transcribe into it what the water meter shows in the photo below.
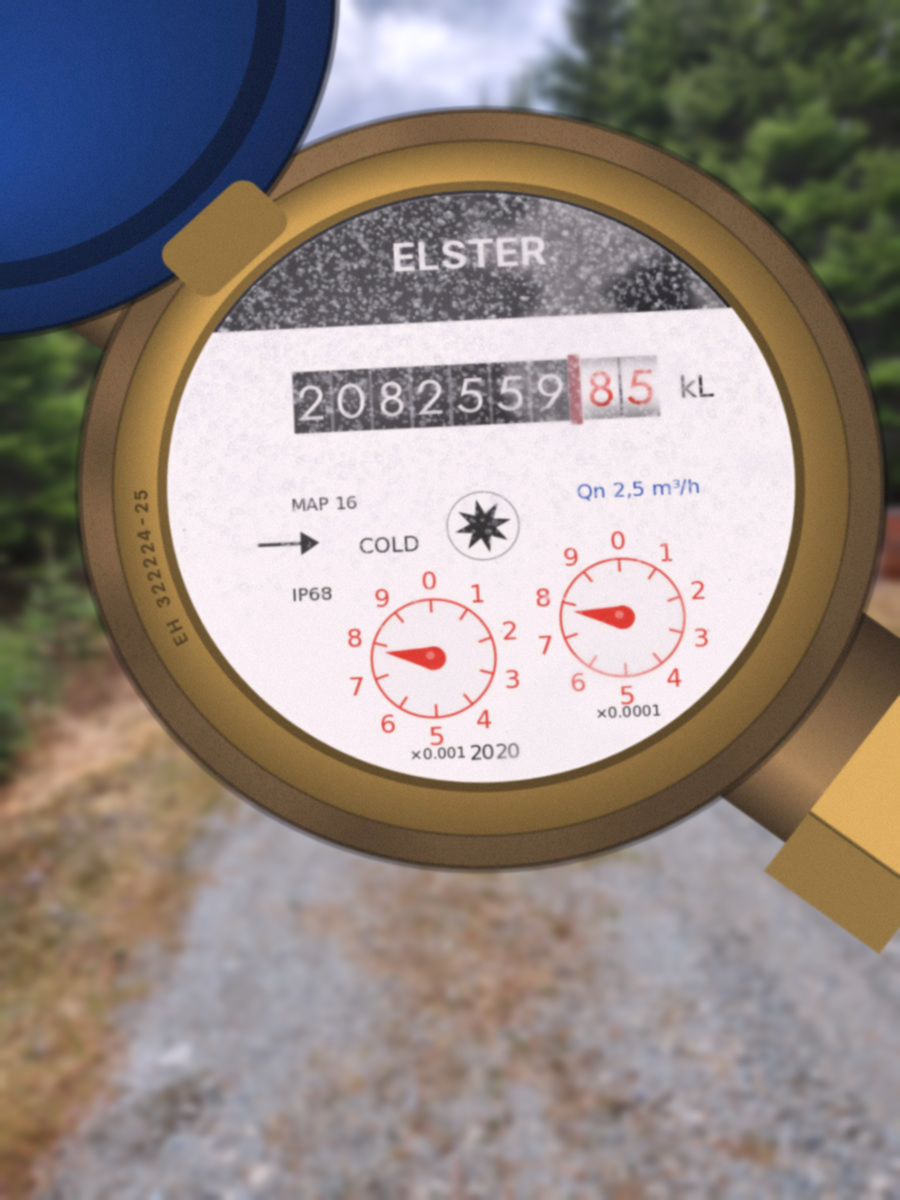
2082559.8577 kL
